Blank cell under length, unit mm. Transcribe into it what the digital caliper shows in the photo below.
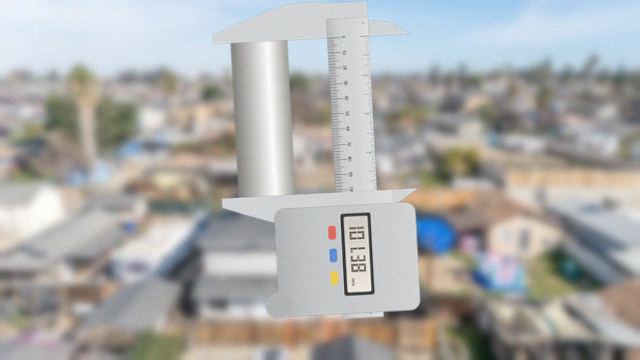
101.38 mm
